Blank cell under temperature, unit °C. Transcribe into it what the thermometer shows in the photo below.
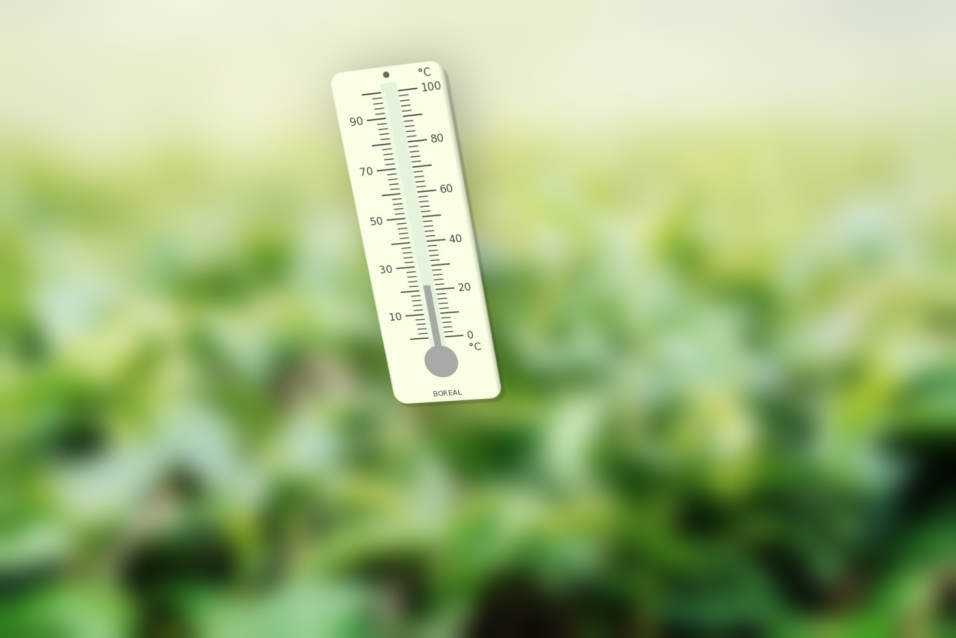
22 °C
